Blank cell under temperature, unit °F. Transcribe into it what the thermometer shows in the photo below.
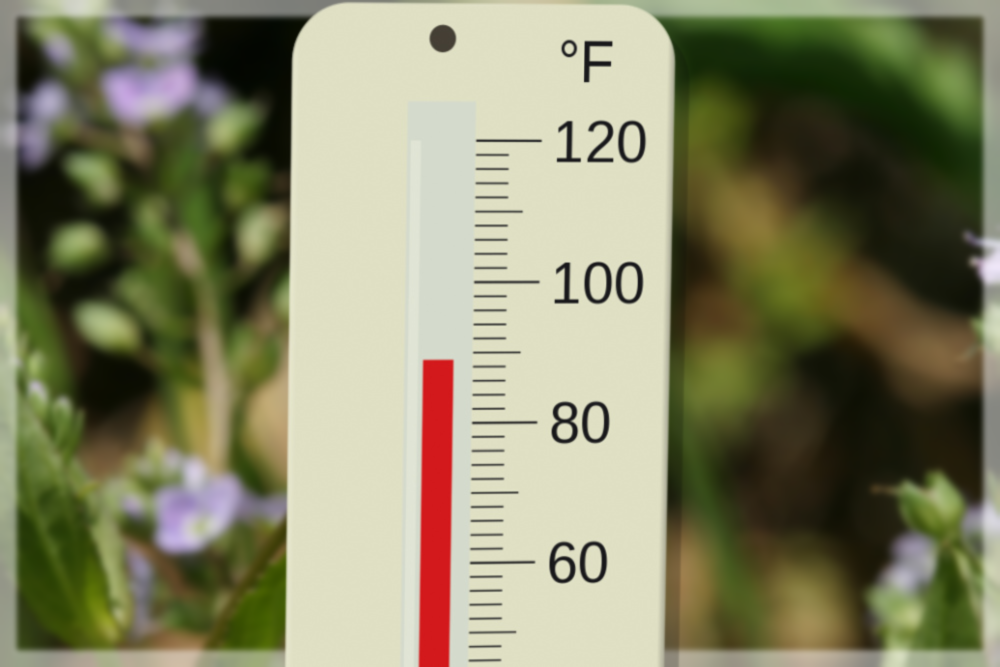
89 °F
